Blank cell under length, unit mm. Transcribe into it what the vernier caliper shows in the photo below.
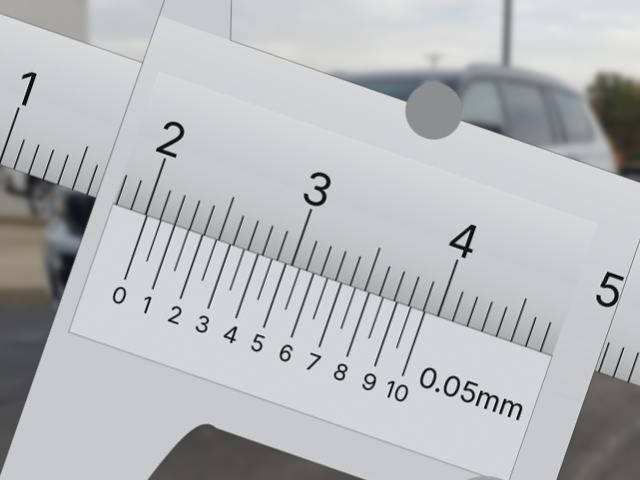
20.1 mm
